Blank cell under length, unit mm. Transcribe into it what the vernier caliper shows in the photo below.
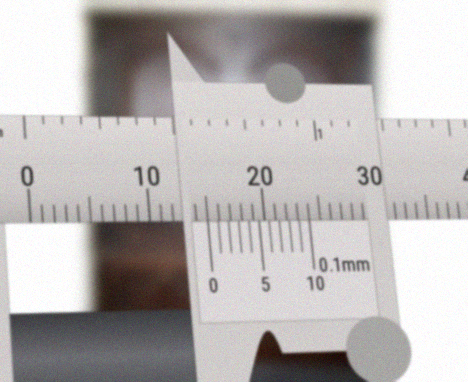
15.0 mm
